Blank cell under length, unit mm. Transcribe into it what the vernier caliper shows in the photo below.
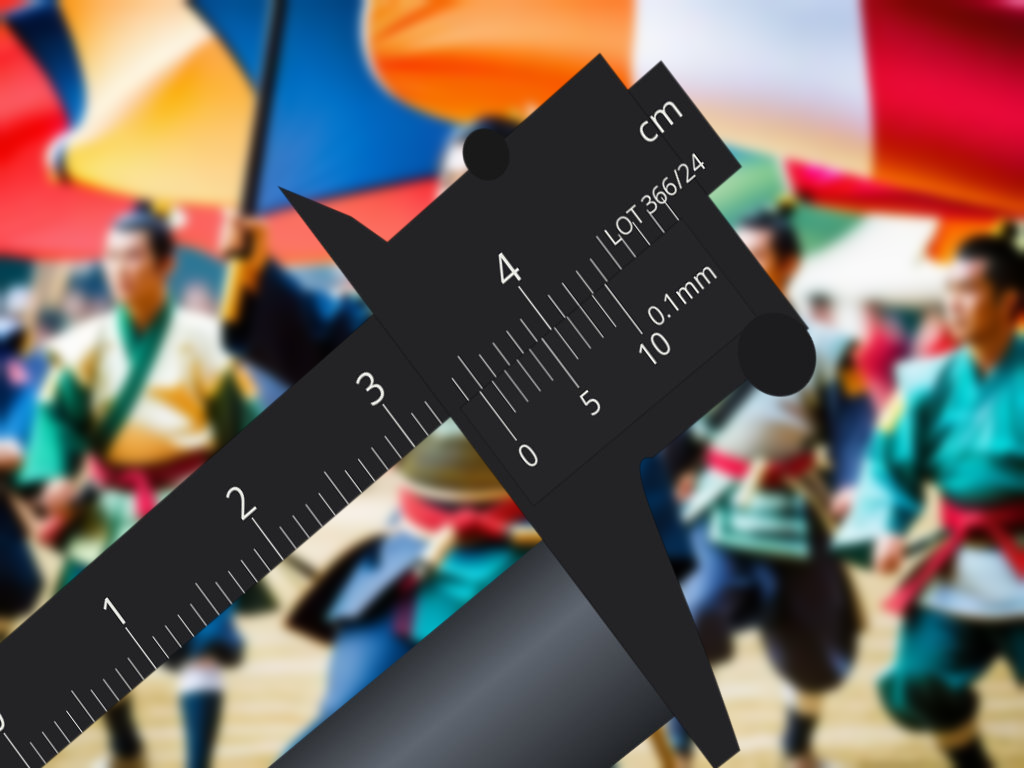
34.8 mm
